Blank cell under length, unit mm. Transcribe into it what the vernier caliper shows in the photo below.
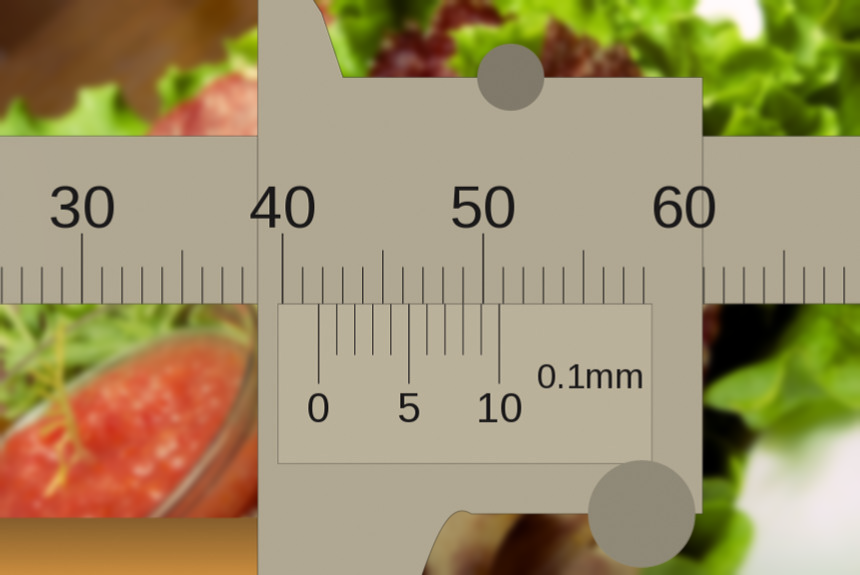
41.8 mm
